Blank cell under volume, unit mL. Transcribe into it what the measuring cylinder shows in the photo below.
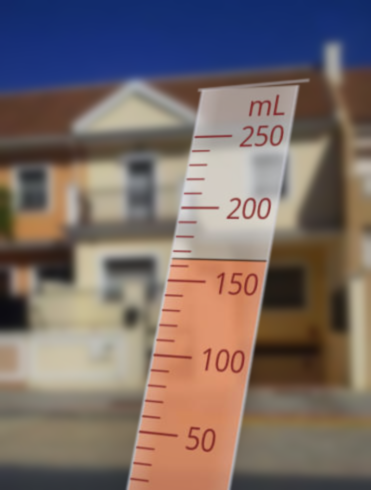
165 mL
